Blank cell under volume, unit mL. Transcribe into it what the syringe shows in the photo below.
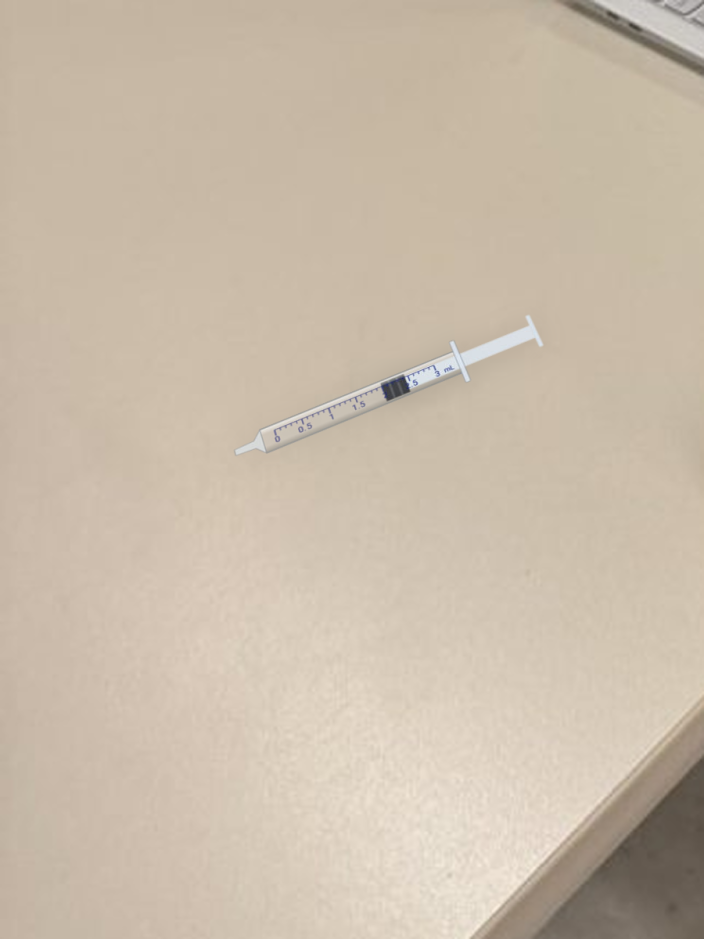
2 mL
